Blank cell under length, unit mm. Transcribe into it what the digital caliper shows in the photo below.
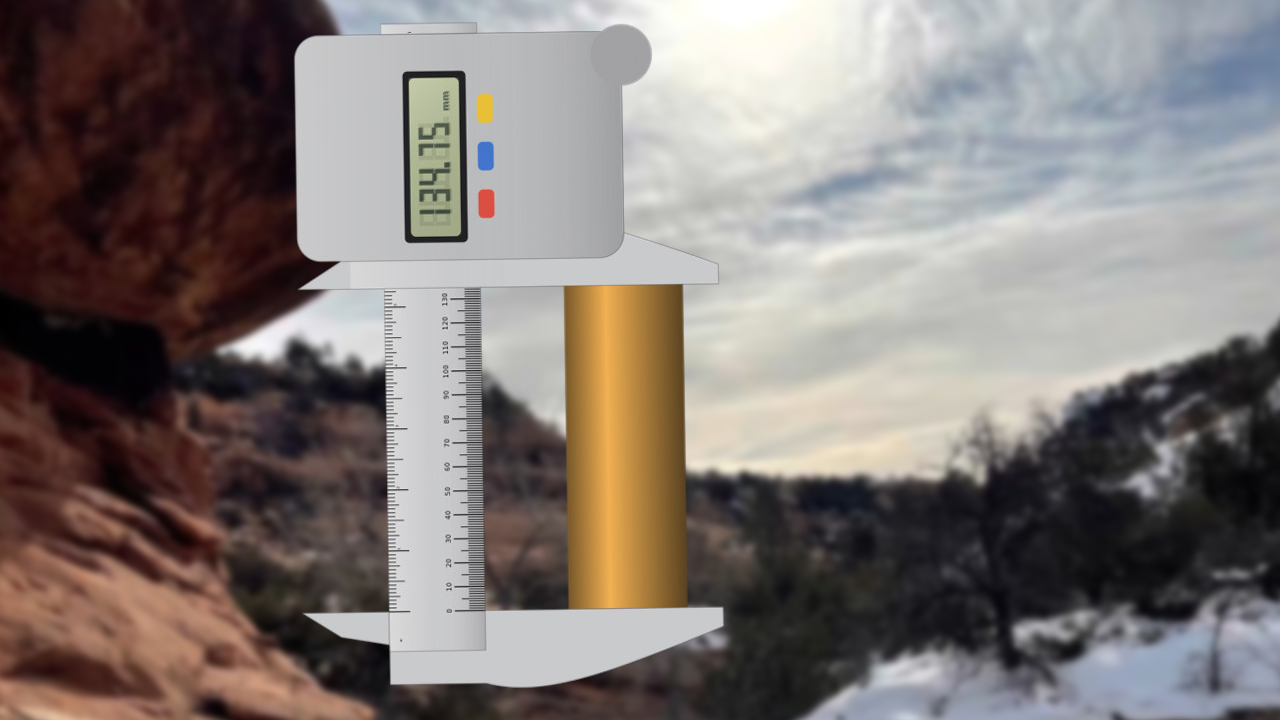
134.75 mm
